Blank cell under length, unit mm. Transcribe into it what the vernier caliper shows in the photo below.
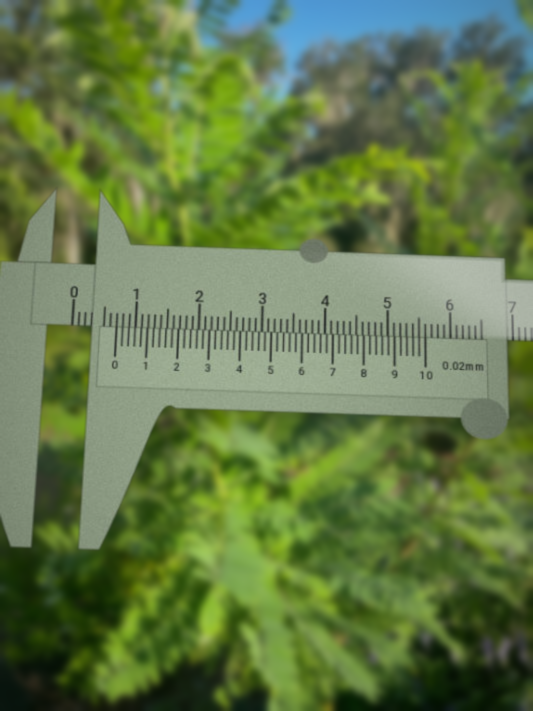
7.0 mm
